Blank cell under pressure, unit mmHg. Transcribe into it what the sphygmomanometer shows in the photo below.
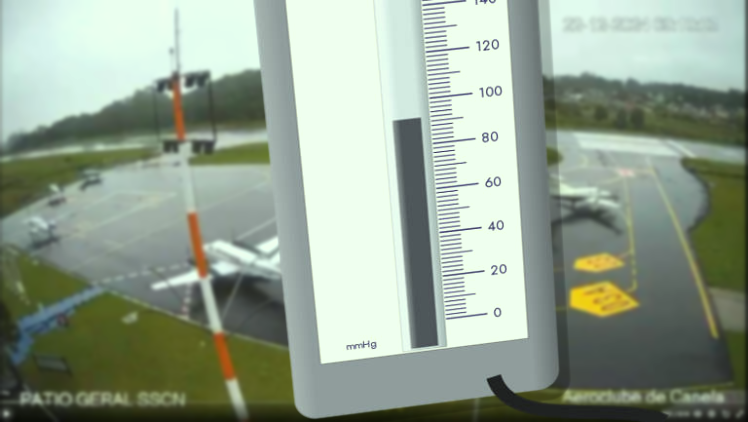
92 mmHg
